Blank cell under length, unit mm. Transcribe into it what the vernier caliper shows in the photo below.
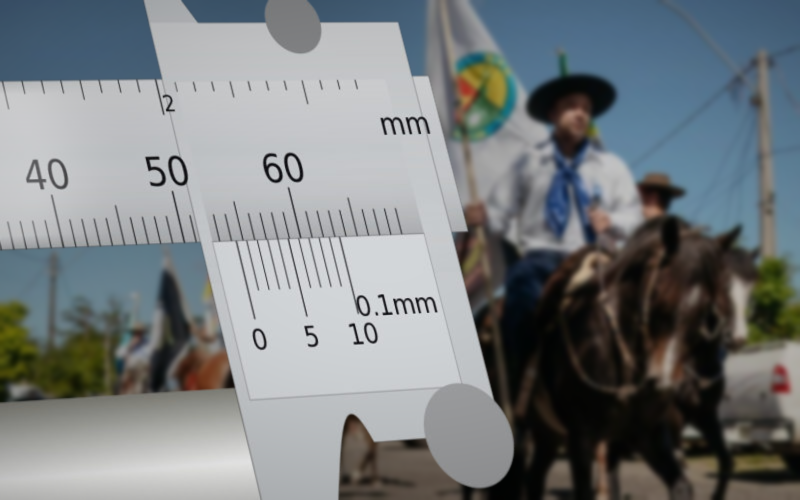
54.4 mm
